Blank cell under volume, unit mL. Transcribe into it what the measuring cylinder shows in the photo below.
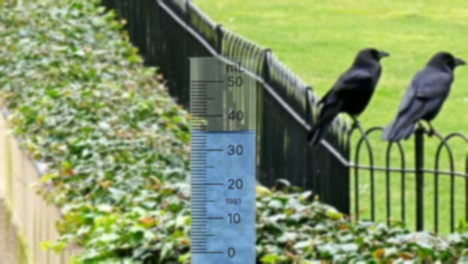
35 mL
